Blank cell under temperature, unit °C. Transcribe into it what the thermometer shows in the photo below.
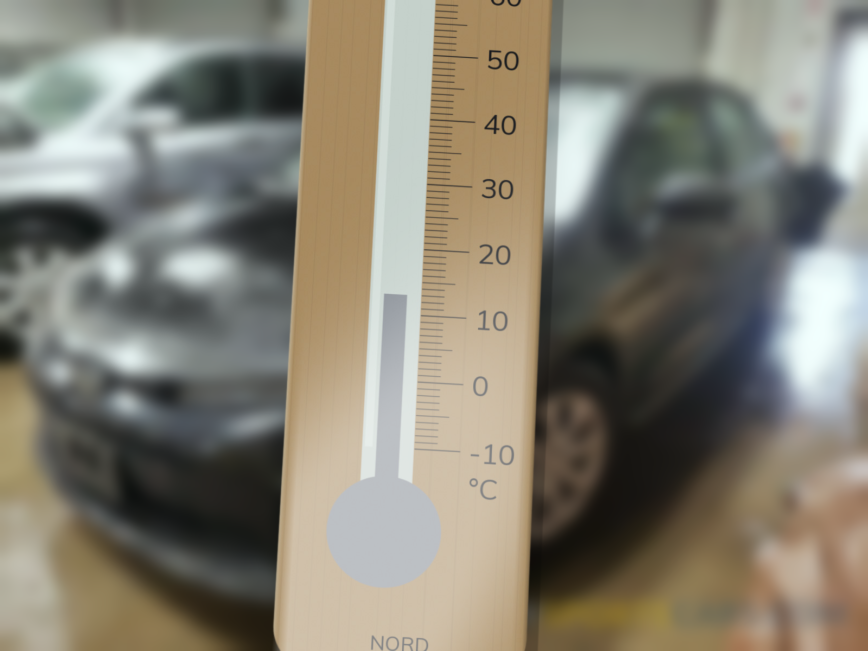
13 °C
